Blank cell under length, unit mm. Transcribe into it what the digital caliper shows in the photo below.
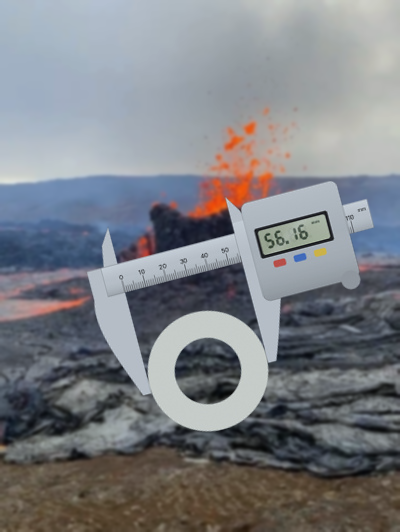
56.16 mm
